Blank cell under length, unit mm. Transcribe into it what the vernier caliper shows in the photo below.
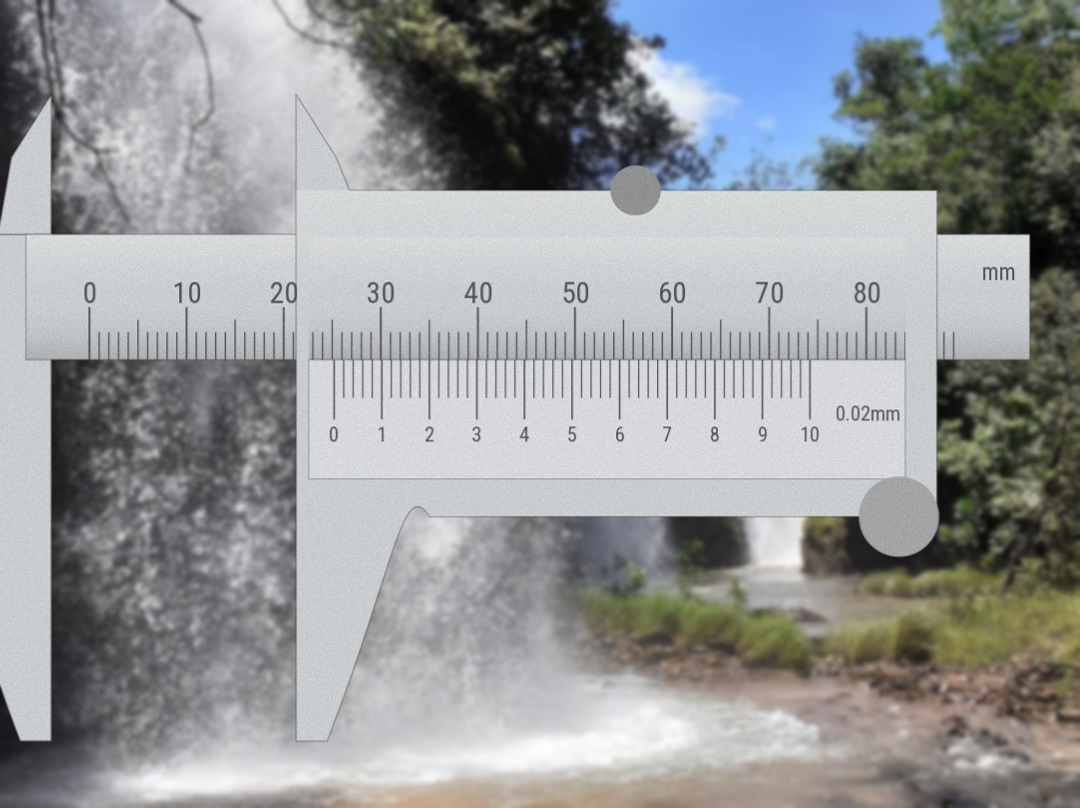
25.2 mm
